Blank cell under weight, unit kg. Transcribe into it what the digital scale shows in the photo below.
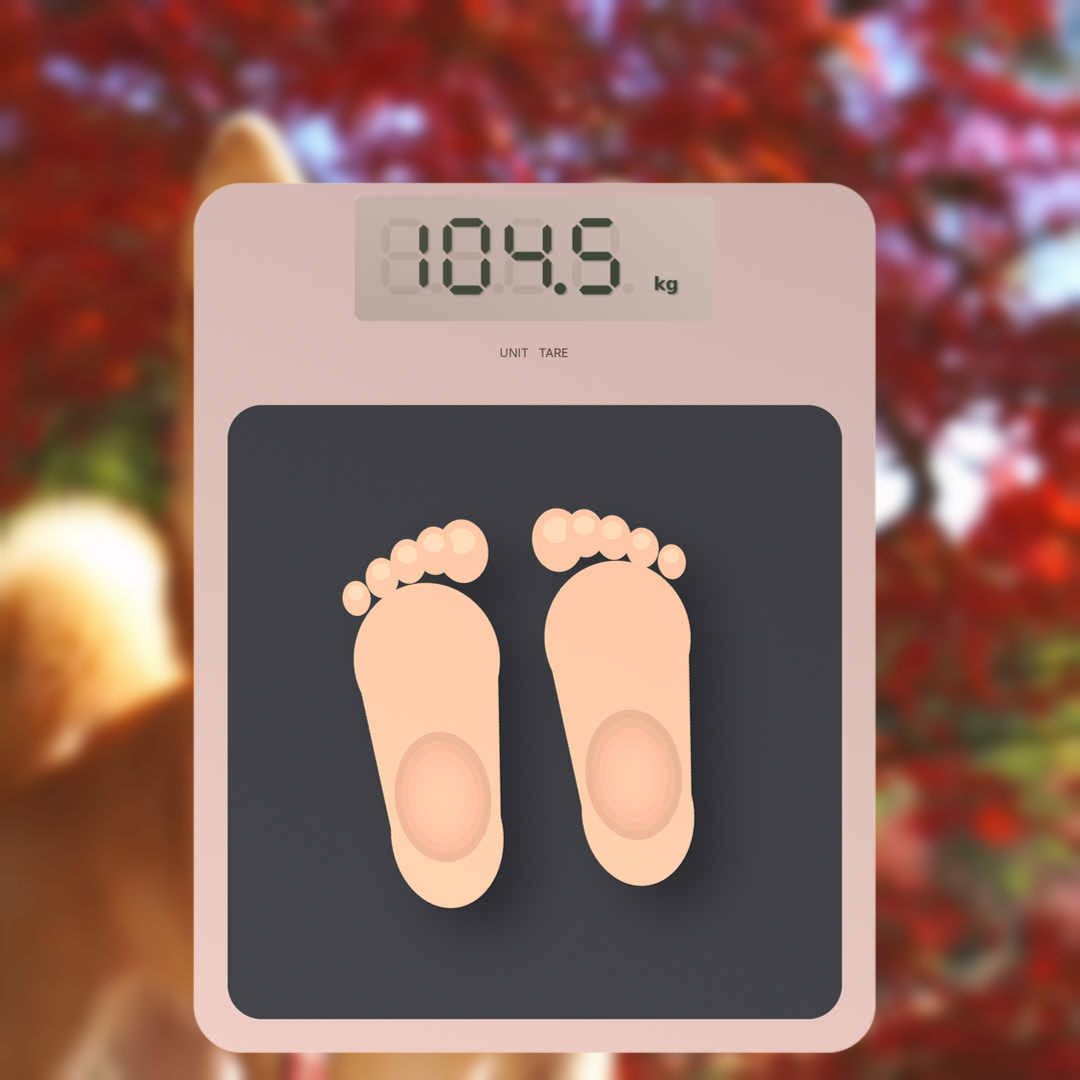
104.5 kg
